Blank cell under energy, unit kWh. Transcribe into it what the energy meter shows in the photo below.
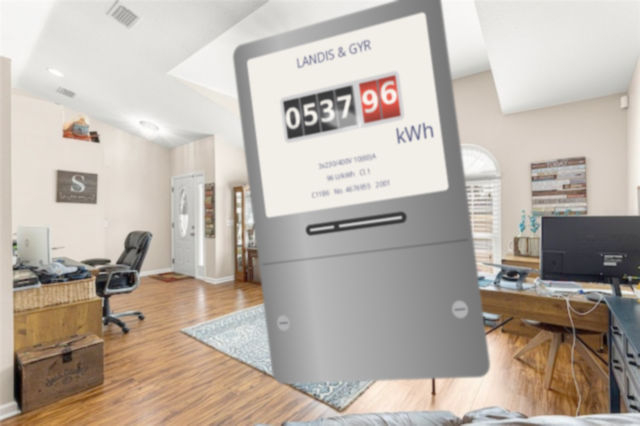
537.96 kWh
